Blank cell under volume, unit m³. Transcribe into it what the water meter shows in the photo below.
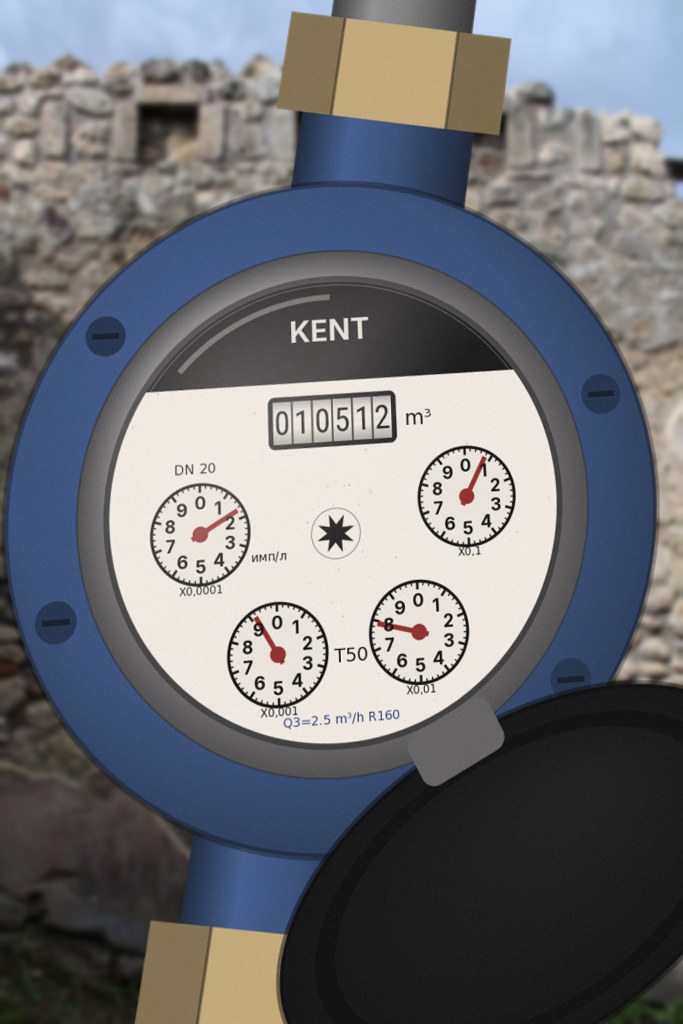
10512.0791 m³
